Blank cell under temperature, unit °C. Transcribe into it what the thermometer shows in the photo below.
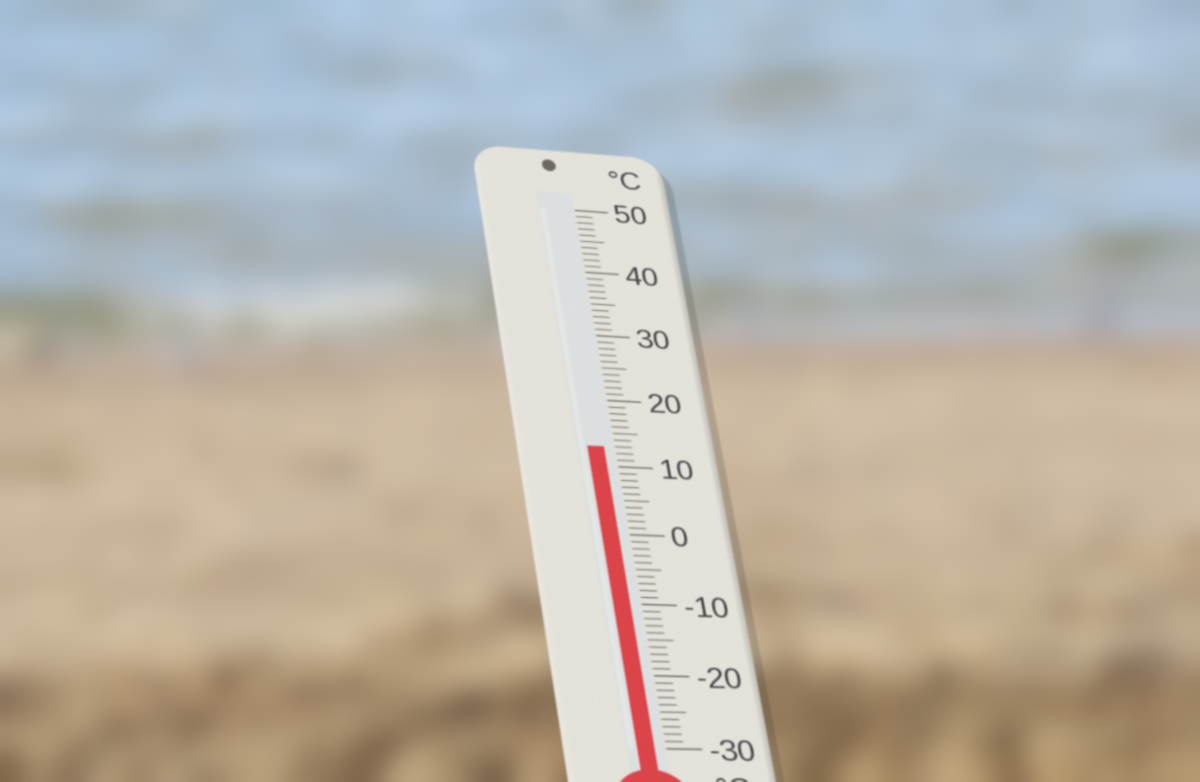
13 °C
